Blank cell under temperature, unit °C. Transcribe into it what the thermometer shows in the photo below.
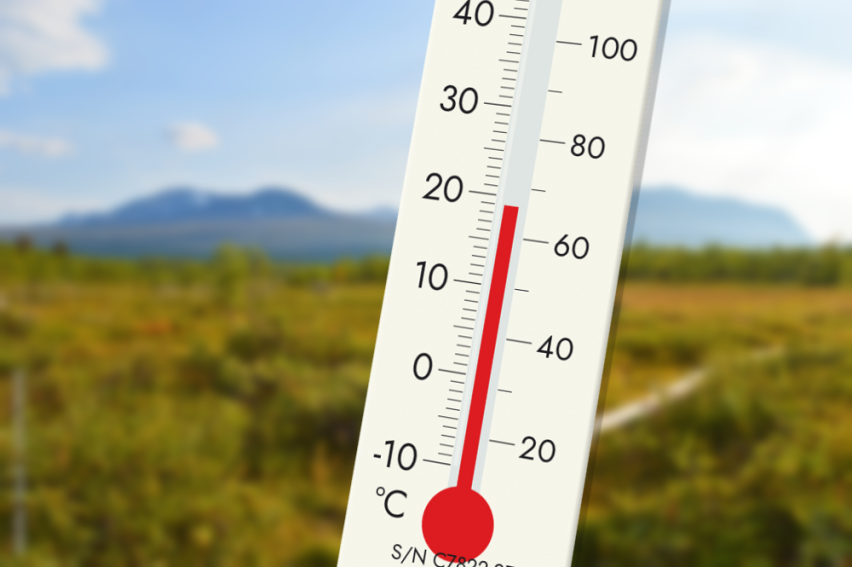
19 °C
